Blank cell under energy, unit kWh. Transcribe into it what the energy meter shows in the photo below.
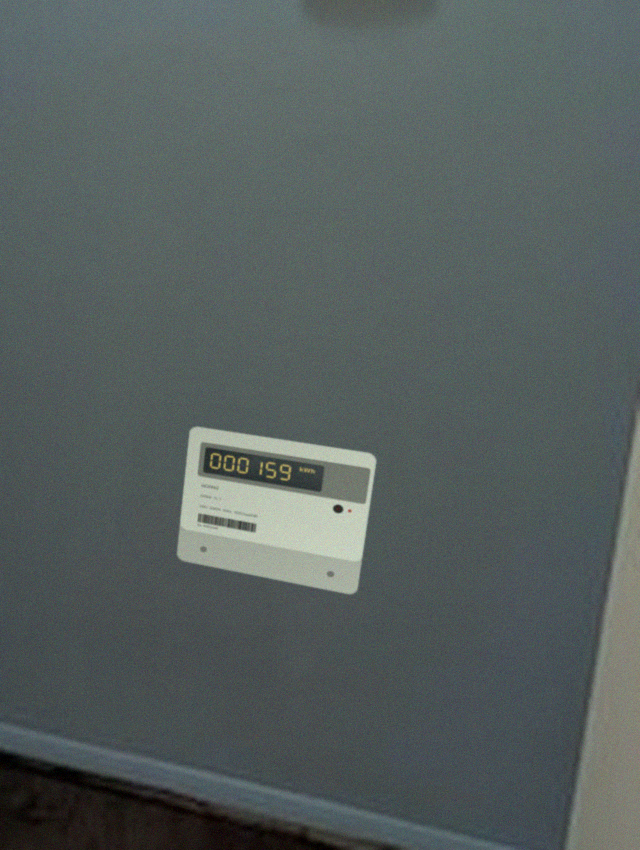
159 kWh
